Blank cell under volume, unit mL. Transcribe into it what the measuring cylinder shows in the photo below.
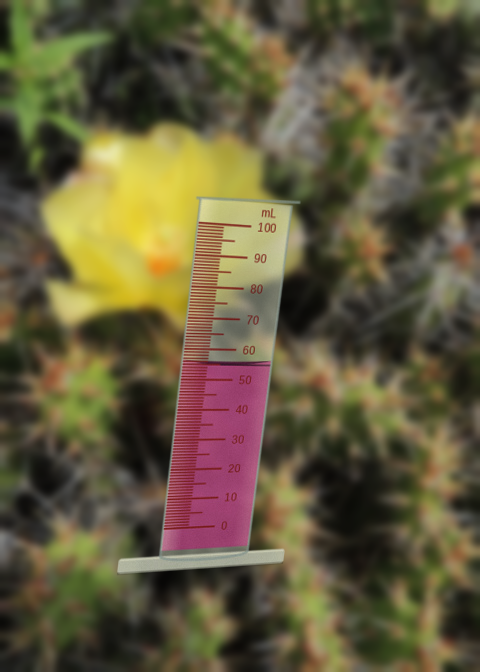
55 mL
